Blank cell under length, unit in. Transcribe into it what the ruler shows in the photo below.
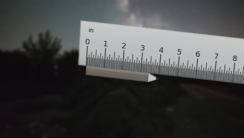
4 in
